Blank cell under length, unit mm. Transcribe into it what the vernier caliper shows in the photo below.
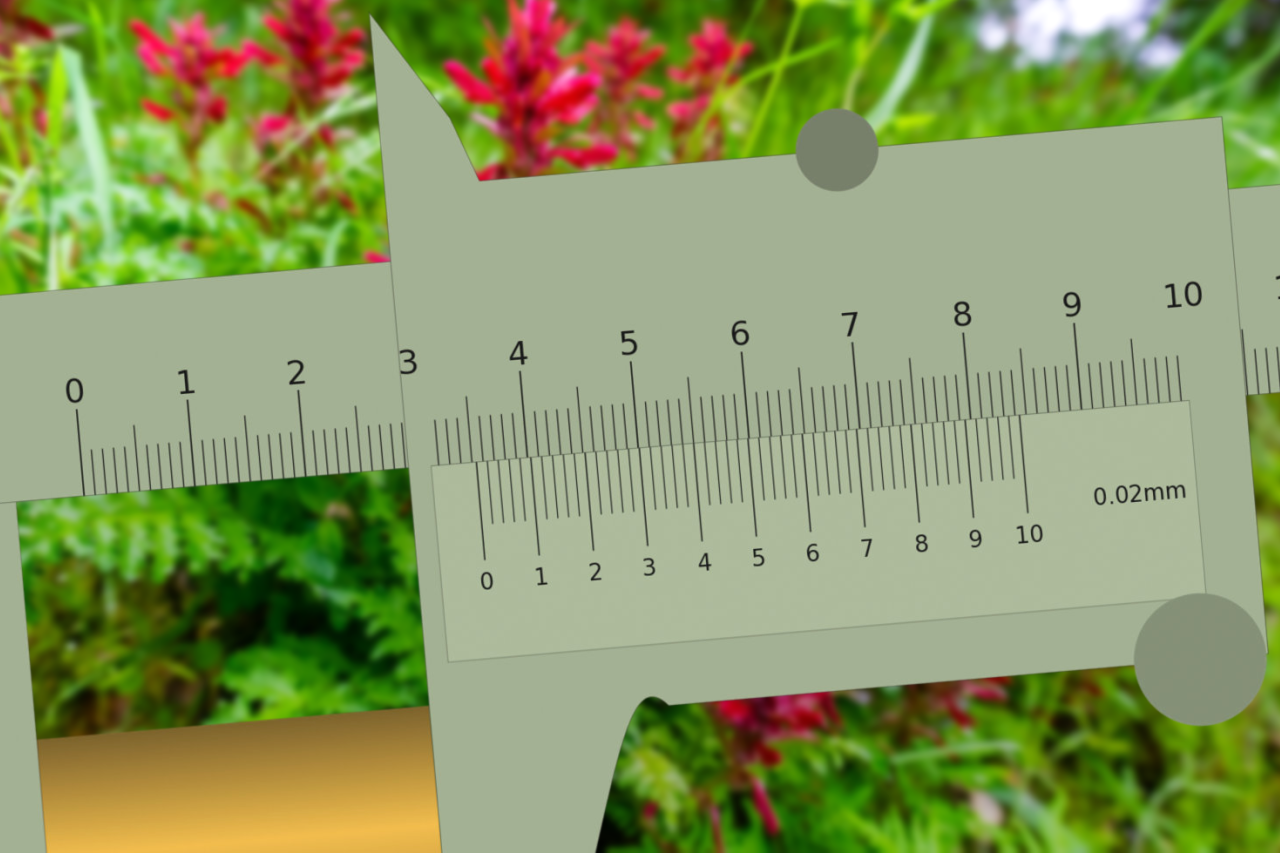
35.4 mm
